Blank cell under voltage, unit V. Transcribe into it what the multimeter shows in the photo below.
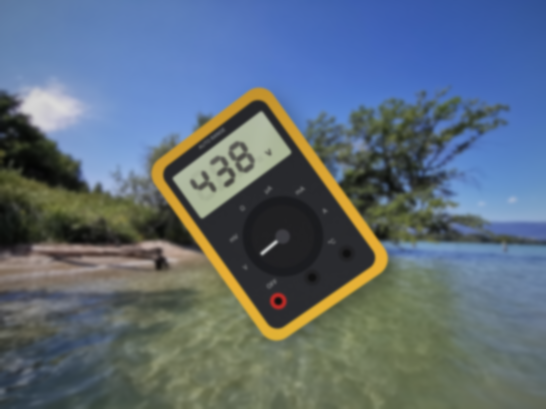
438 V
